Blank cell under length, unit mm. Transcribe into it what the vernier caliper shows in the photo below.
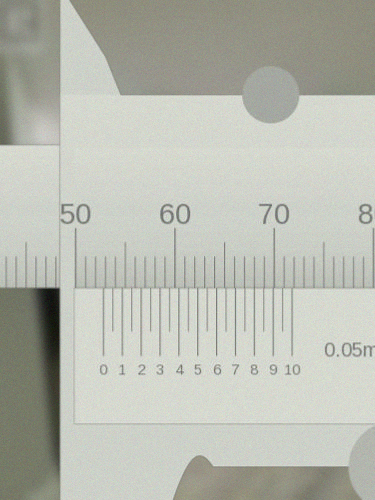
52.8 mm
